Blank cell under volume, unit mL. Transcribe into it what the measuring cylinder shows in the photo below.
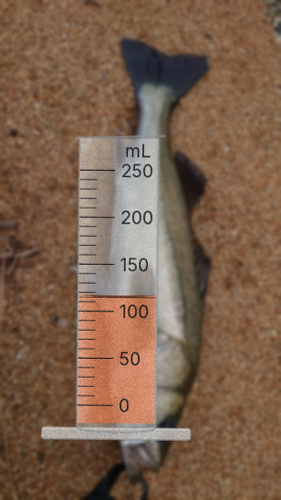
115 mL
